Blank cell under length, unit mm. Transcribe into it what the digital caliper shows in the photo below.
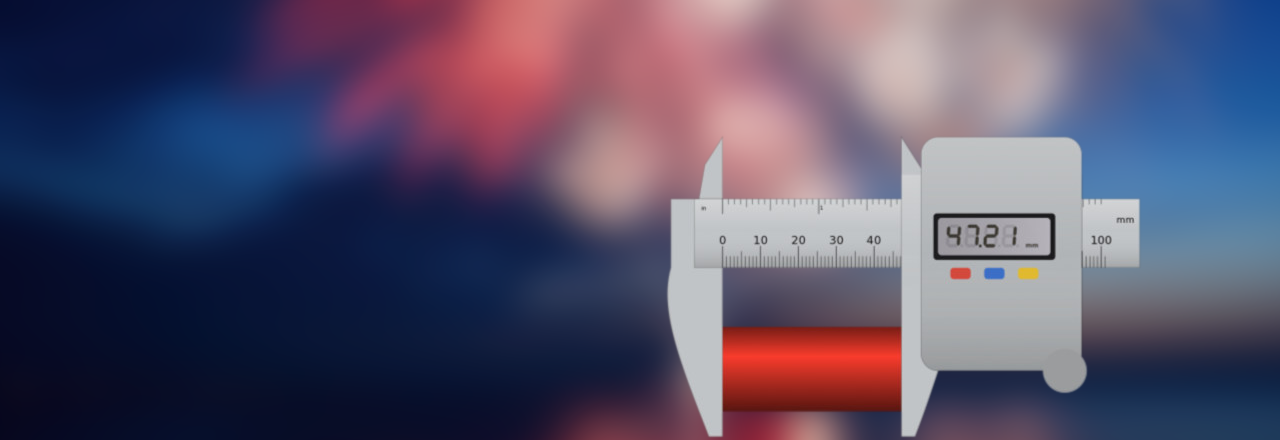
47.21 mm
